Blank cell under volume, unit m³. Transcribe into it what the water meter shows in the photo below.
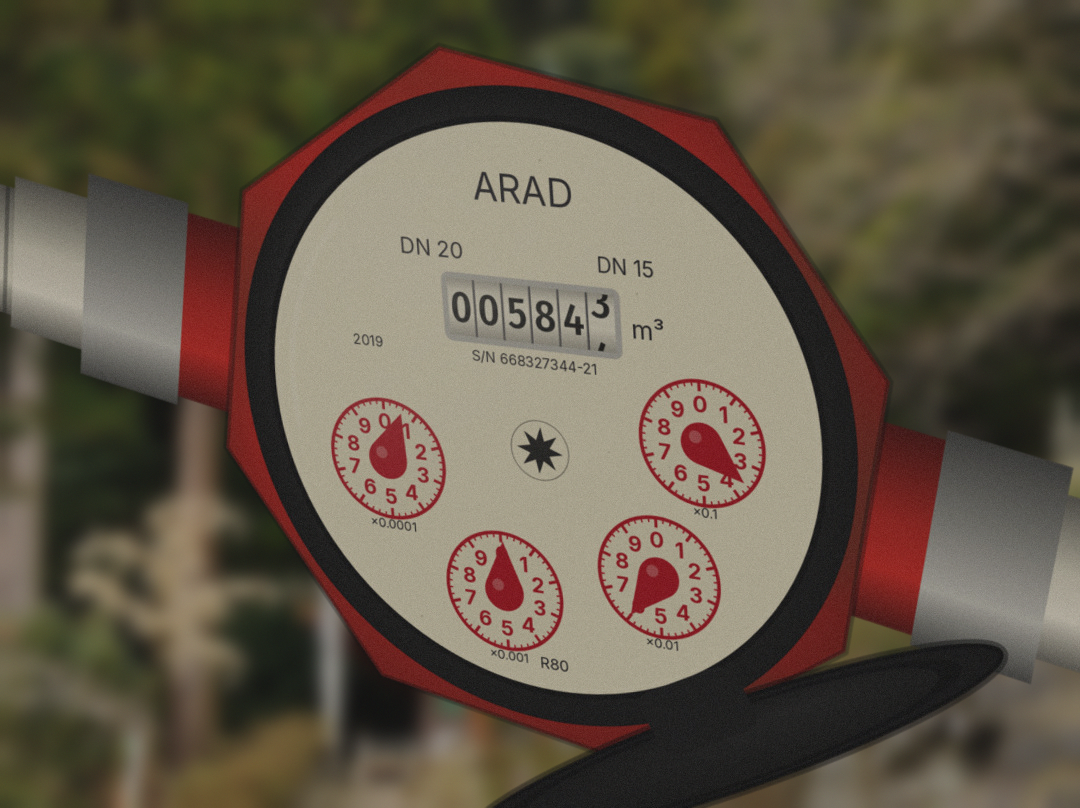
5843.3600 m³
